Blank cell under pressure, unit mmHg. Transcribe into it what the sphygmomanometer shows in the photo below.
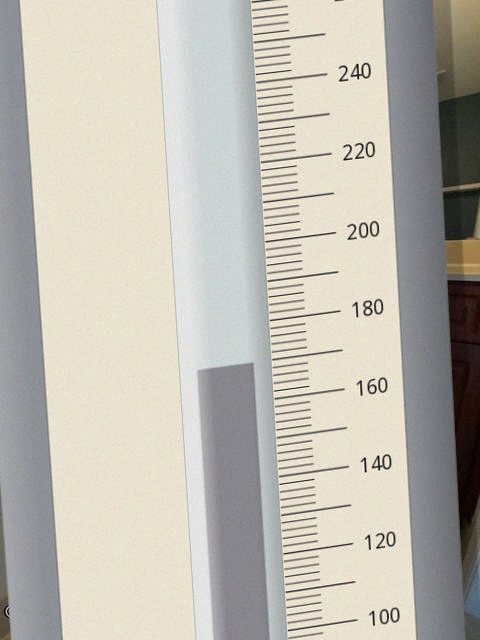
170 mmHg
